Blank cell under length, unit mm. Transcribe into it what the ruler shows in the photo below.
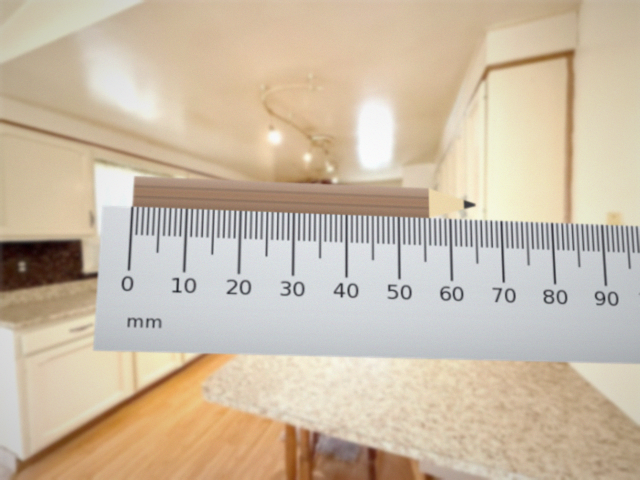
65 mm
